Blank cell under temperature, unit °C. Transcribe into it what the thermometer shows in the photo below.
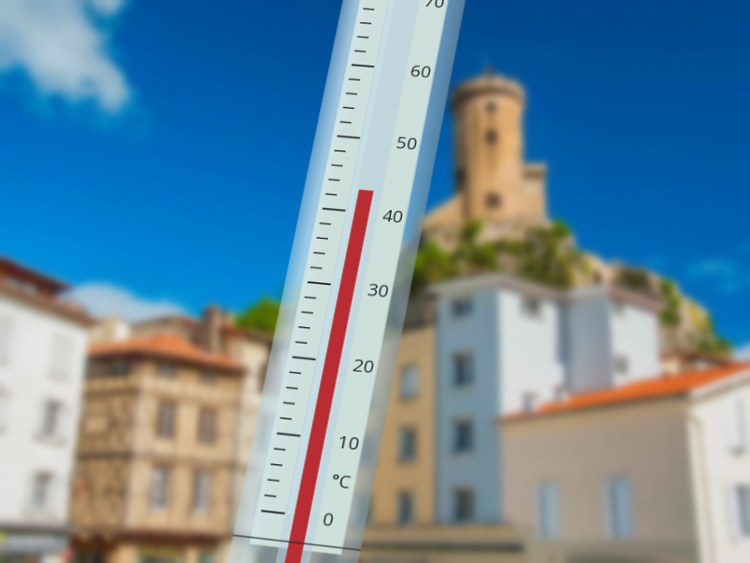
43 °C
